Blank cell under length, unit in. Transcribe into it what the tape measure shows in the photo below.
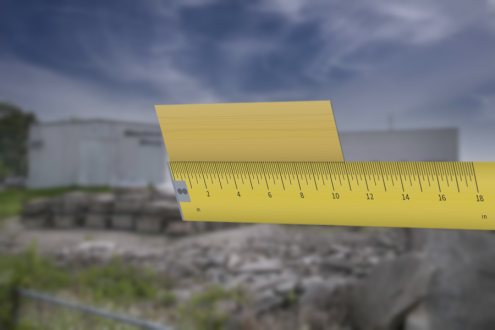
11 in
